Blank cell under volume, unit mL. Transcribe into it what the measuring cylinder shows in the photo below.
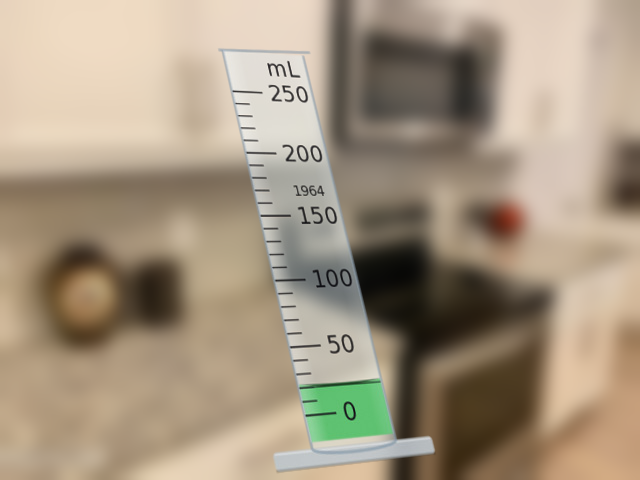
20 mL
